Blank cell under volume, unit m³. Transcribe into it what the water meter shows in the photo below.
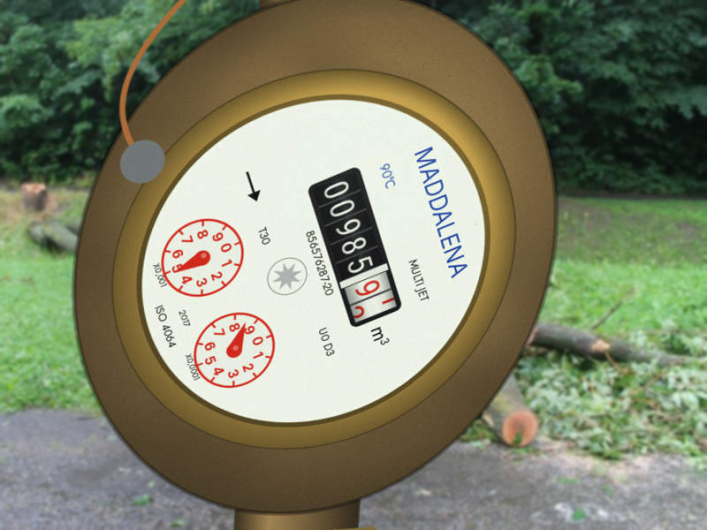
985.9148 m³
